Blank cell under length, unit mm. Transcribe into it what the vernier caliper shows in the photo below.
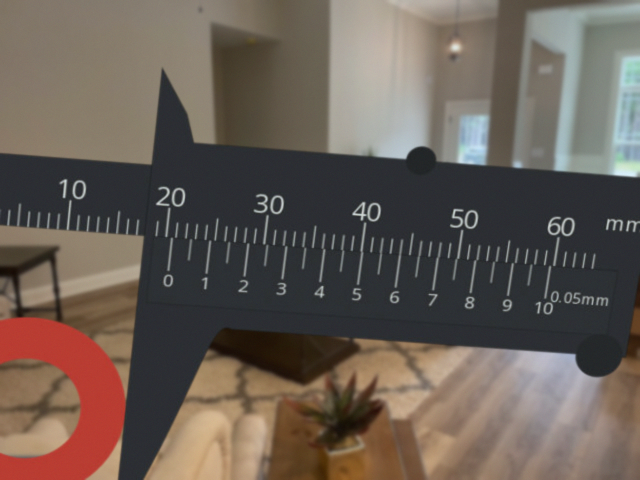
20.6 mm
